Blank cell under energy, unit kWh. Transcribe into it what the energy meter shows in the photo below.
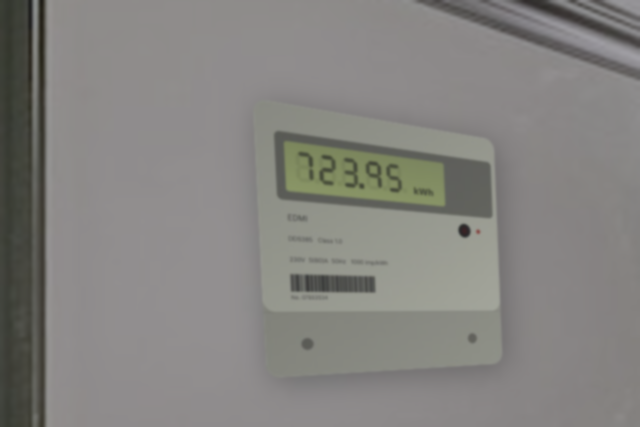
723.95 kWh
